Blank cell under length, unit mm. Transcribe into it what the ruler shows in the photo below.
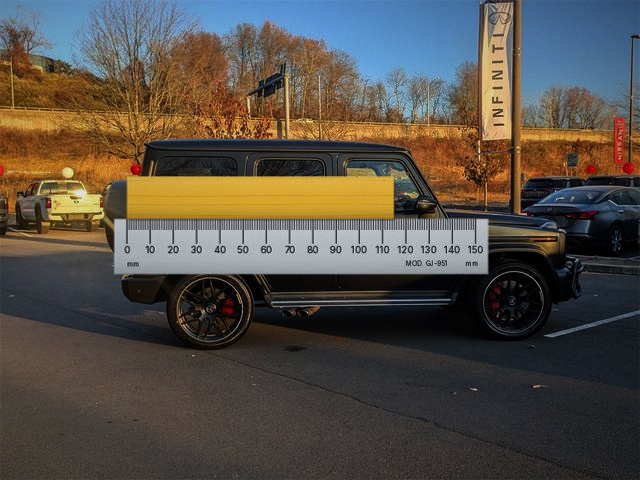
115 mm
